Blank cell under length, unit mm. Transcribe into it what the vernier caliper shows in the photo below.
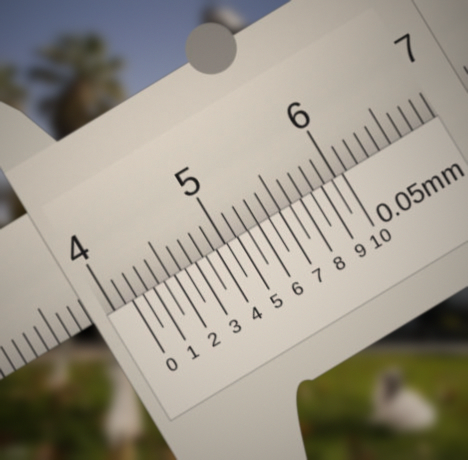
41.6 mm
